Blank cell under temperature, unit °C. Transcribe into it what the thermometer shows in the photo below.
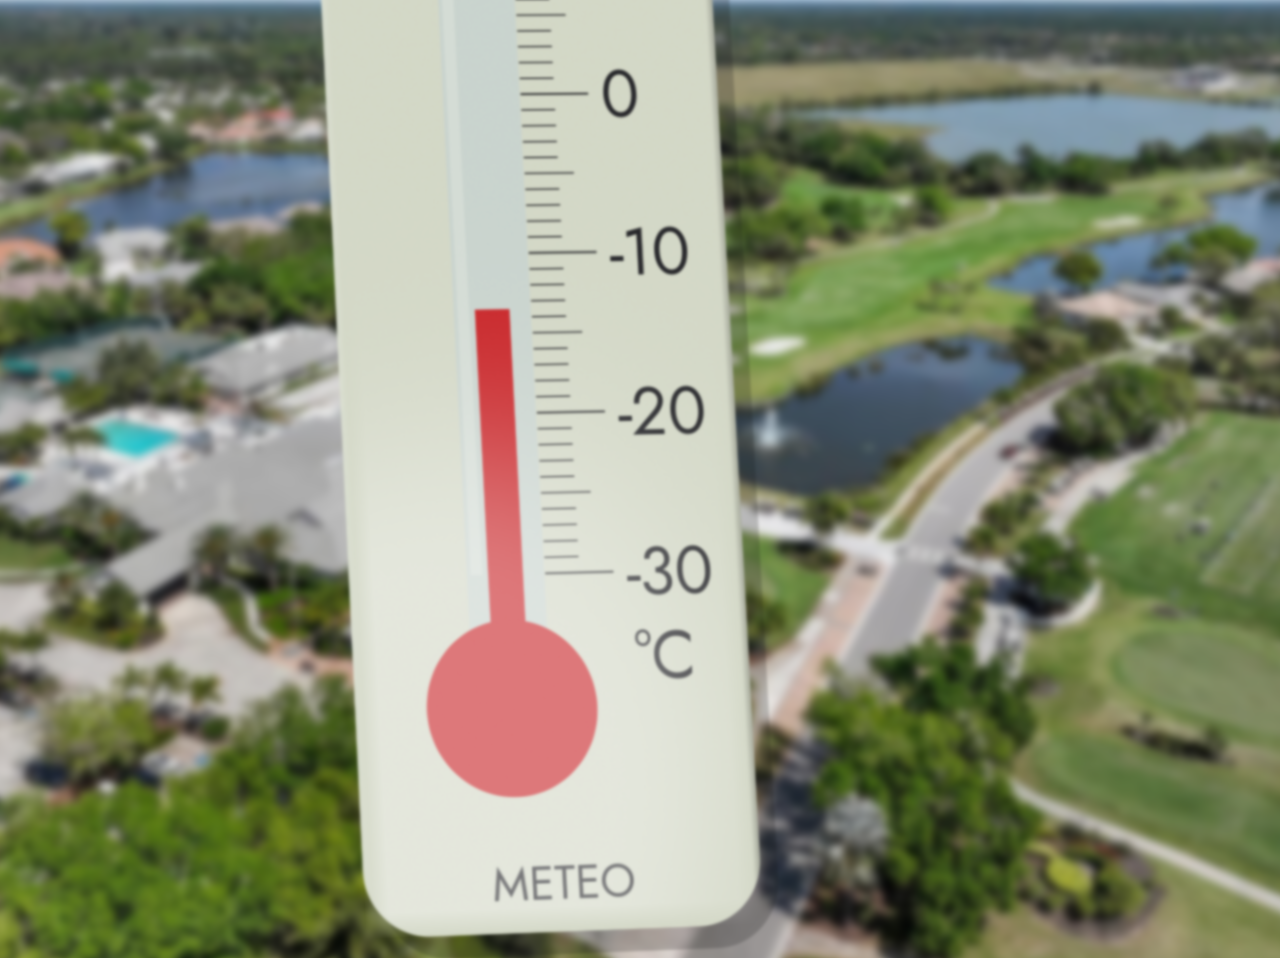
-13.5 °C
